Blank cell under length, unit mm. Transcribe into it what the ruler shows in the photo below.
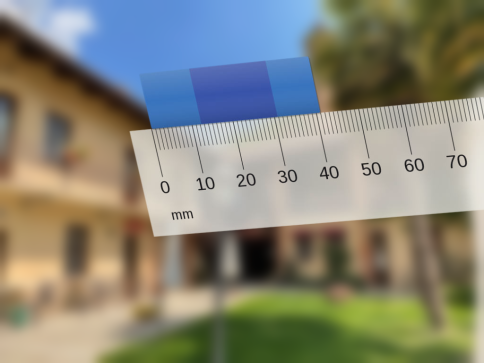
41 mm
